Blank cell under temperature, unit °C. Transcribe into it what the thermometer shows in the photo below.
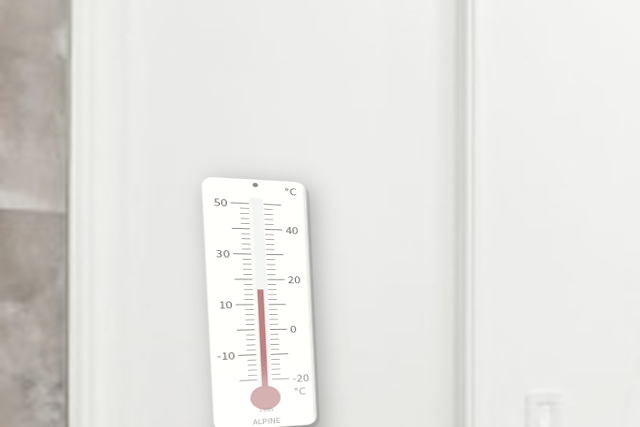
16 °C
